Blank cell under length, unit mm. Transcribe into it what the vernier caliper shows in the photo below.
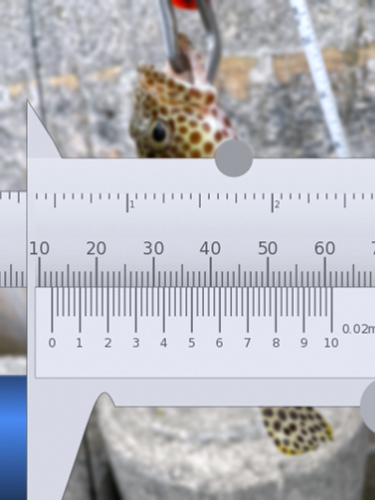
12.2 mm
